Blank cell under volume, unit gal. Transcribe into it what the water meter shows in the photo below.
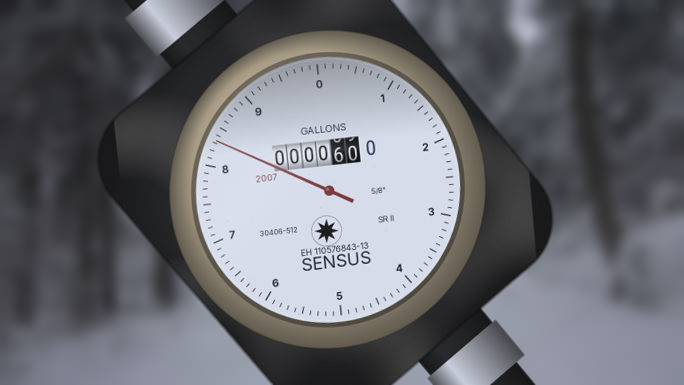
598.3 gal
